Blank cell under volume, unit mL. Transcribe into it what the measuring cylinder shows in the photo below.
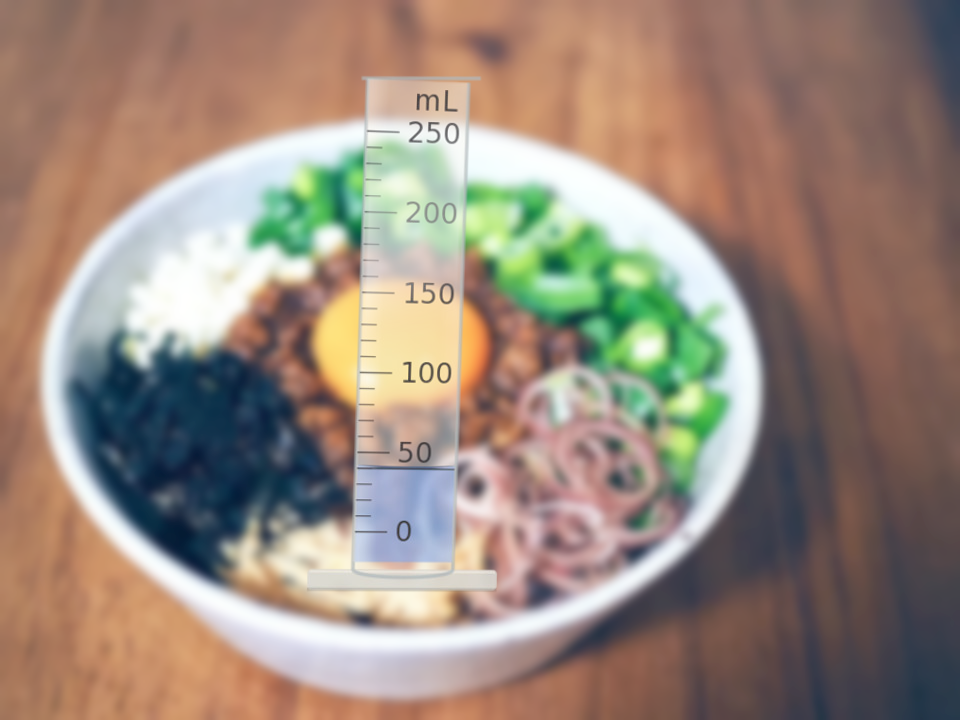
40 mL
